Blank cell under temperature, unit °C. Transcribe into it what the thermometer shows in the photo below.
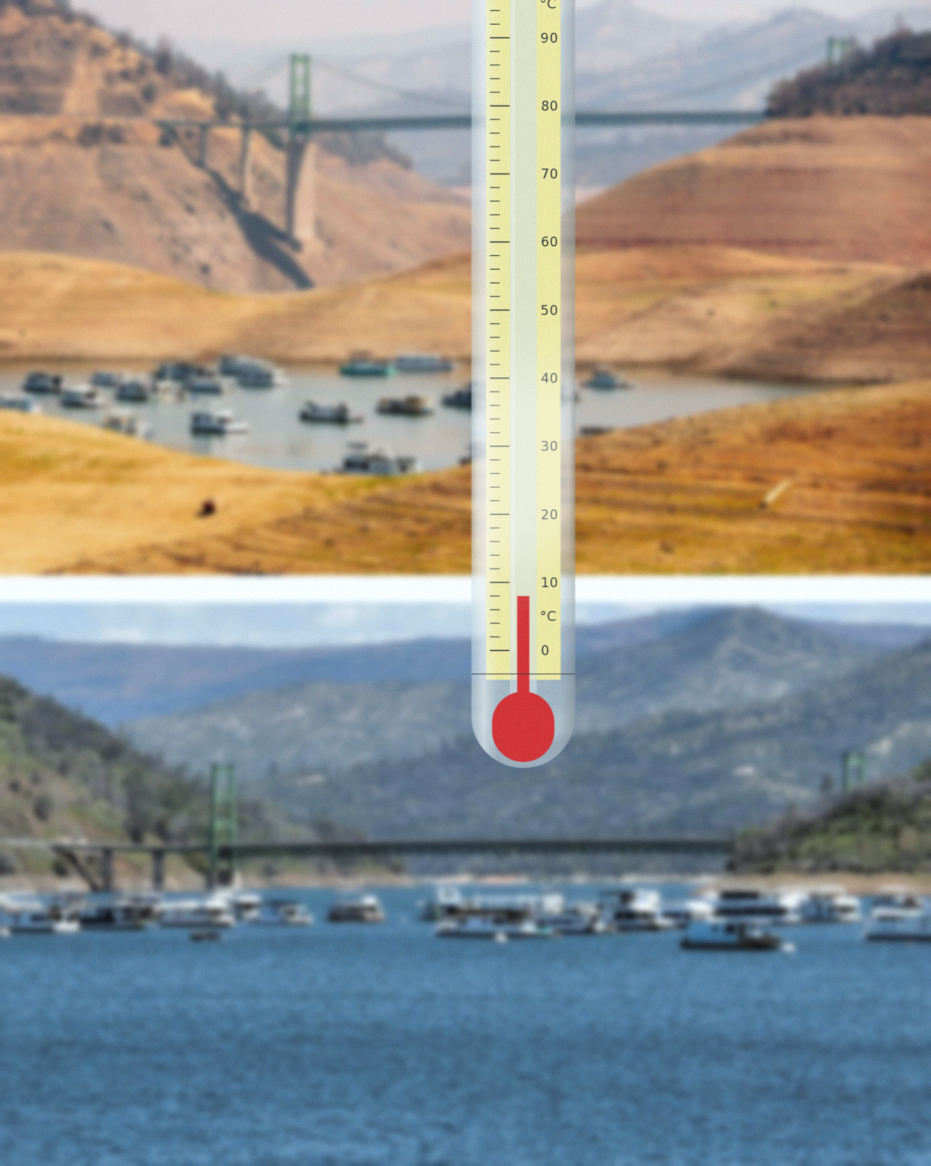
8 °C
